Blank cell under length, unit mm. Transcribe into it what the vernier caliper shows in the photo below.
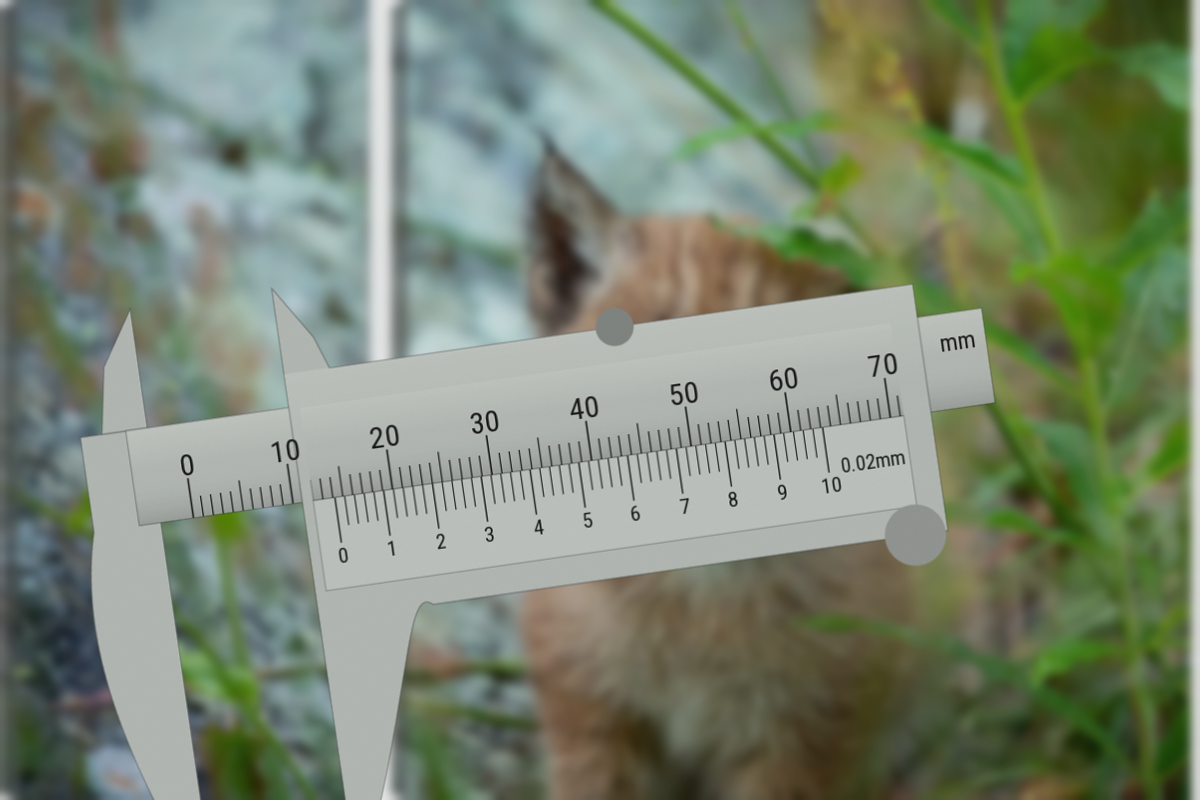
14.2 mm
